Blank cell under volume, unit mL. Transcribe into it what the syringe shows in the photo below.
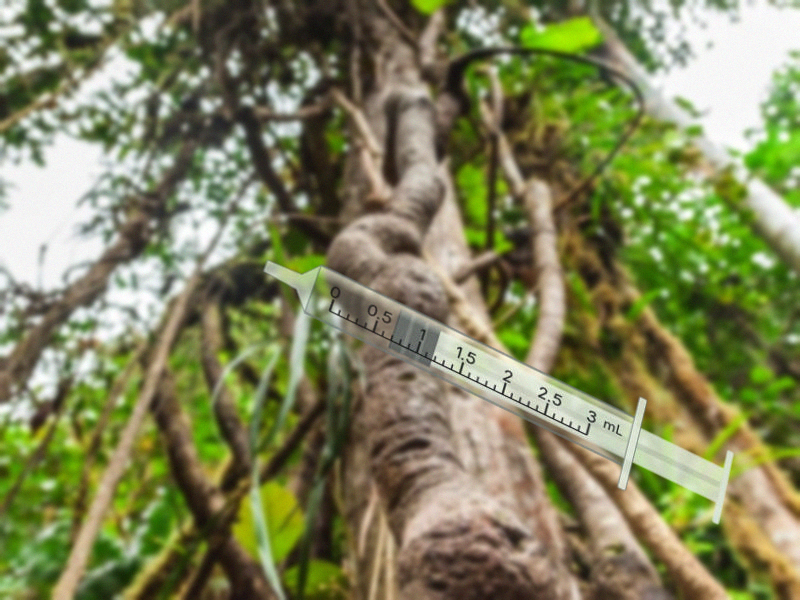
0.7 mL
